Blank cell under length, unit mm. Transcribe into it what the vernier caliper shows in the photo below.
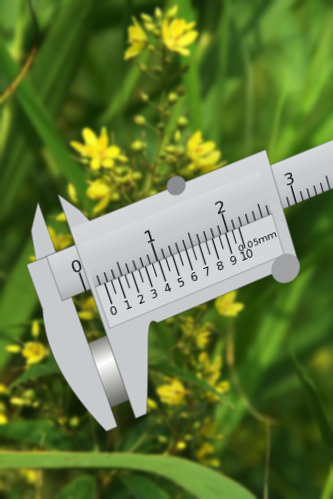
2.6 mm
